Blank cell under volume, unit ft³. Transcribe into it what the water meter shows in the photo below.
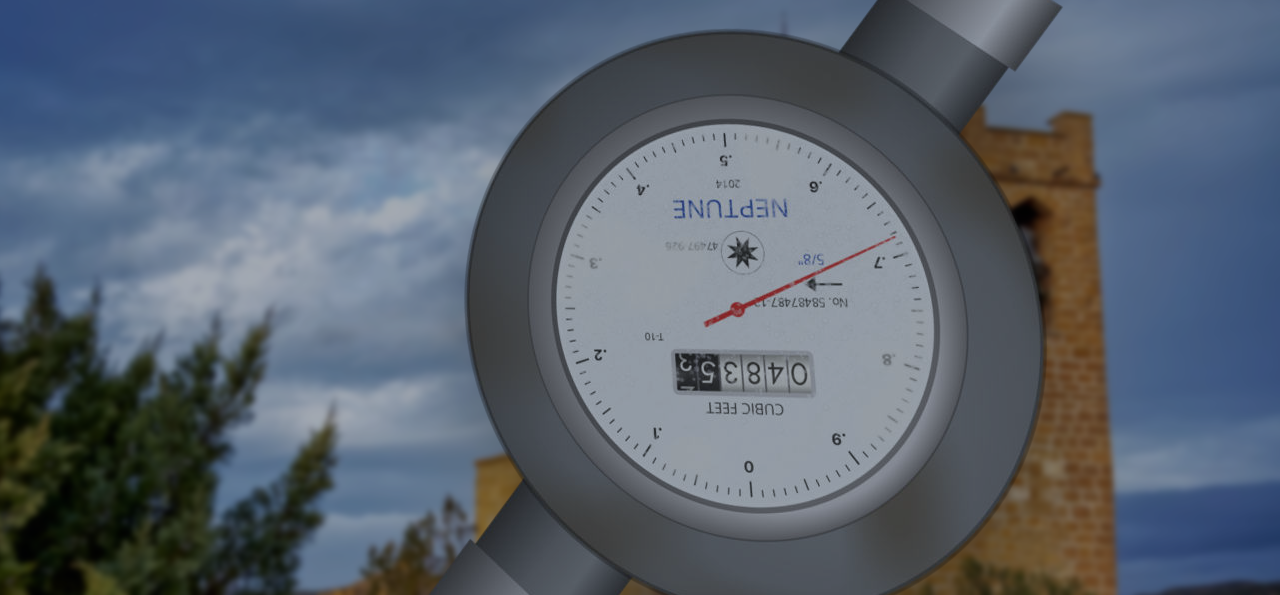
48352.68 ft³
